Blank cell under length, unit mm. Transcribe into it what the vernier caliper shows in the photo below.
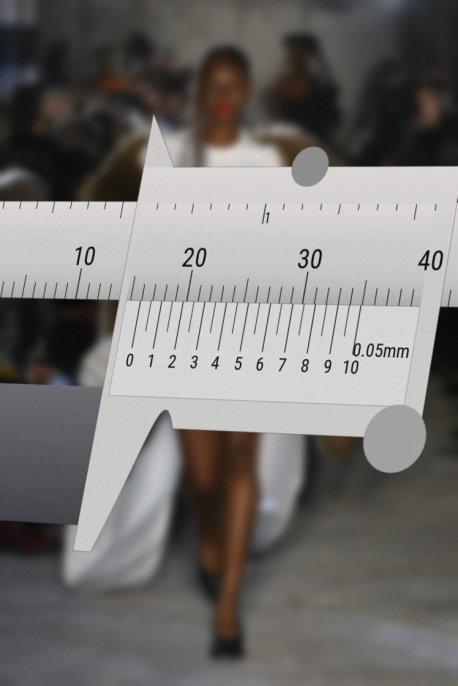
15.9 mm
